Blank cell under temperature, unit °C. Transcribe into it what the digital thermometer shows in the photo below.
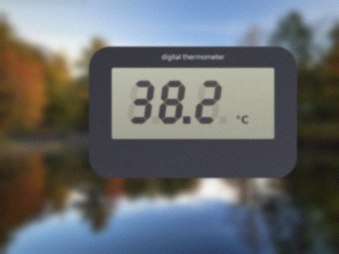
38.2 °C
